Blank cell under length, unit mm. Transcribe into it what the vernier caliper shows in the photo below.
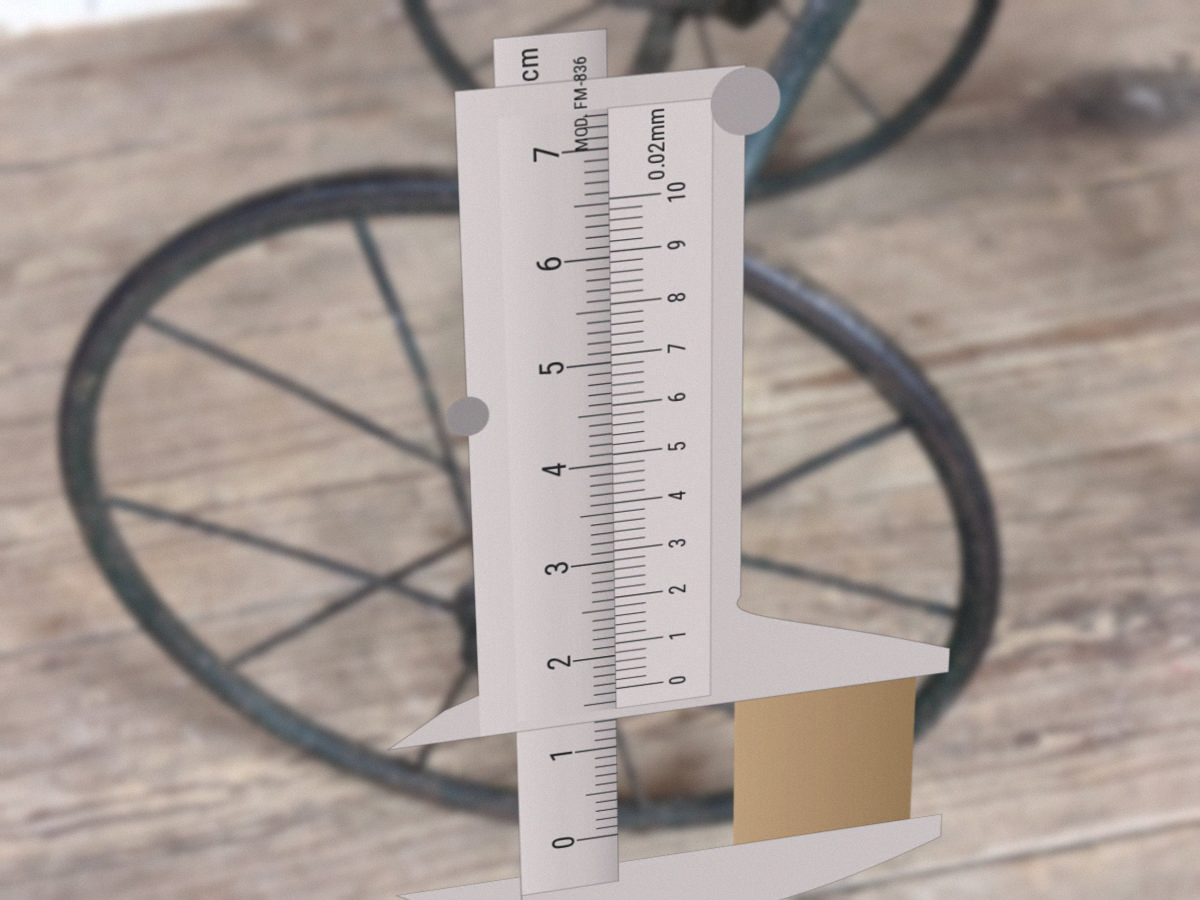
16.4 mm
